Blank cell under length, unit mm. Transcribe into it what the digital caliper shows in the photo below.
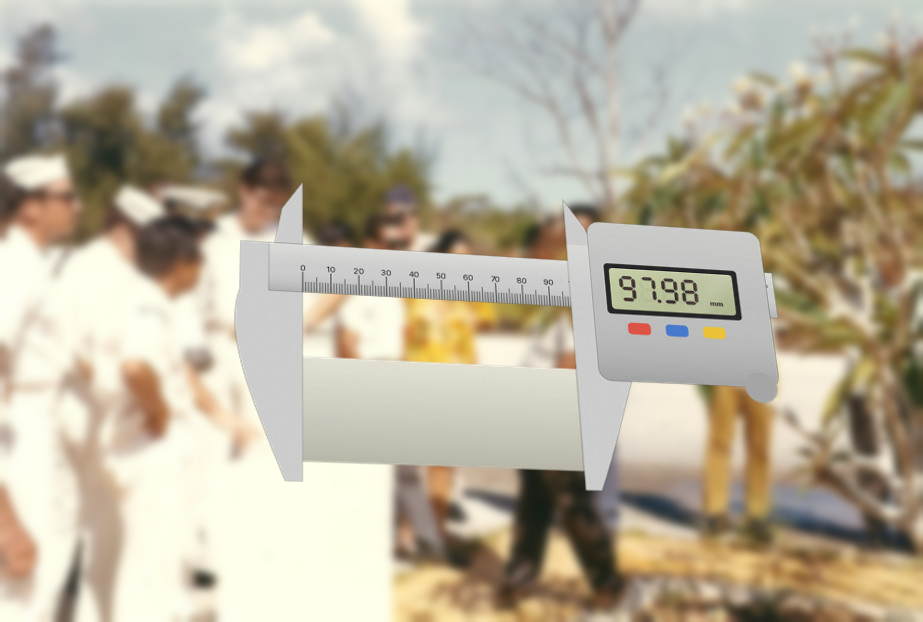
97.98 mm
